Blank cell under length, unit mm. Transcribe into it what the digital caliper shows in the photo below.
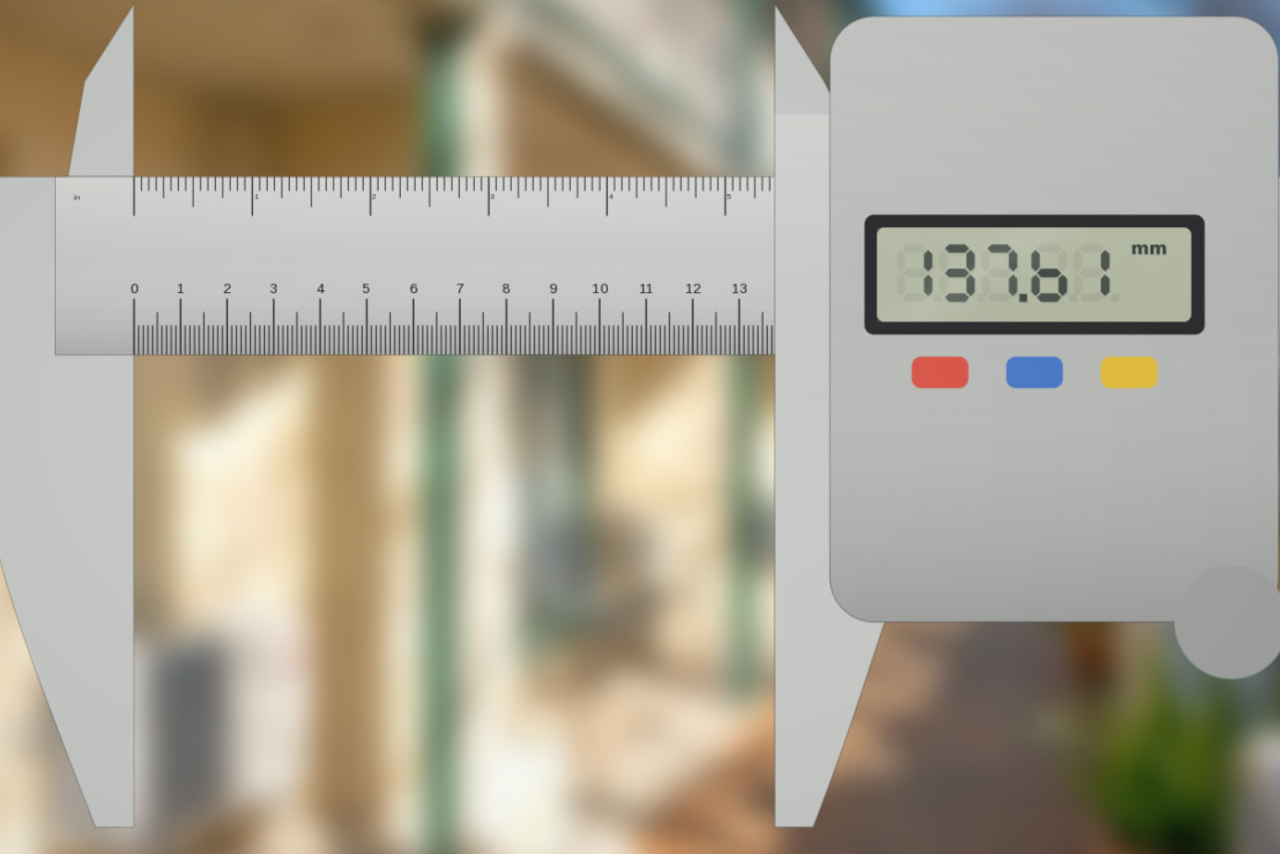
137.61 mm
